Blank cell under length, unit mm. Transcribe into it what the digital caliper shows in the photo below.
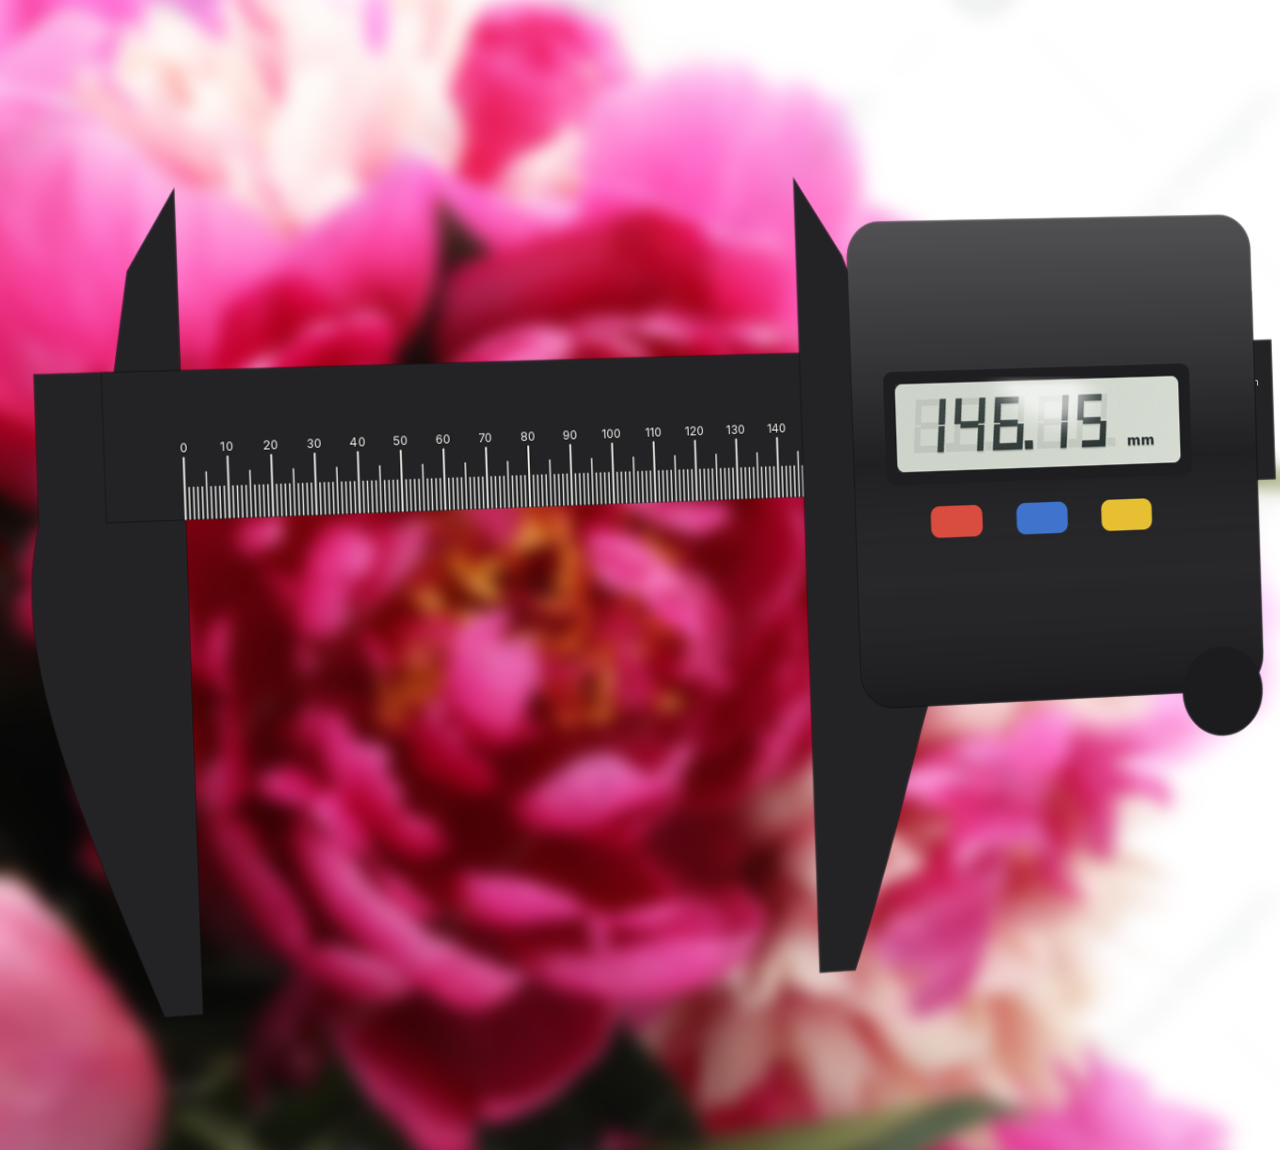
146.15 mm
